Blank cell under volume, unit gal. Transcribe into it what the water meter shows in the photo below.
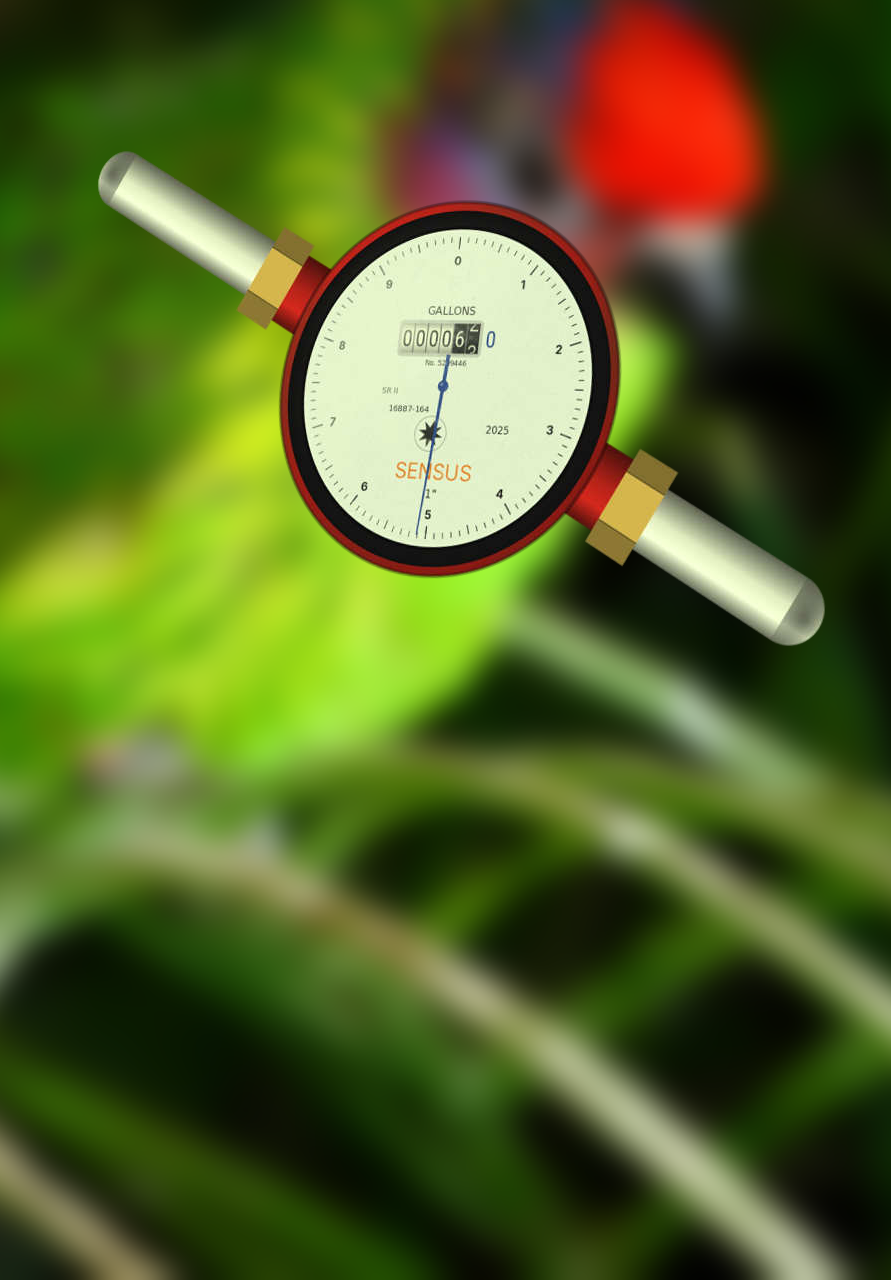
625.1 gal
